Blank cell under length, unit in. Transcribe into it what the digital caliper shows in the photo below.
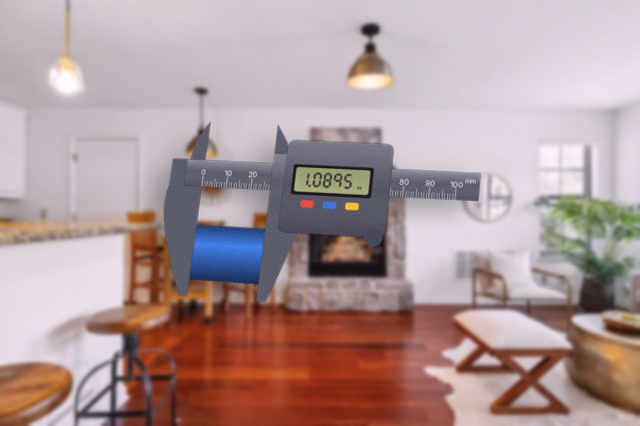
1.0895 in
